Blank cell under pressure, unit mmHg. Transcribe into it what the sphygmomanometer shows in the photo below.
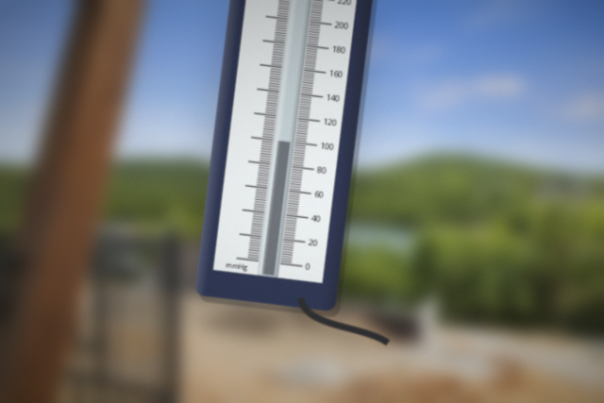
100 mmHg
